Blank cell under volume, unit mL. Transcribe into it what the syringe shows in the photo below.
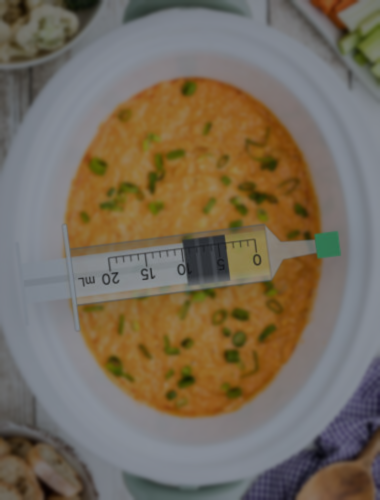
4 mL
